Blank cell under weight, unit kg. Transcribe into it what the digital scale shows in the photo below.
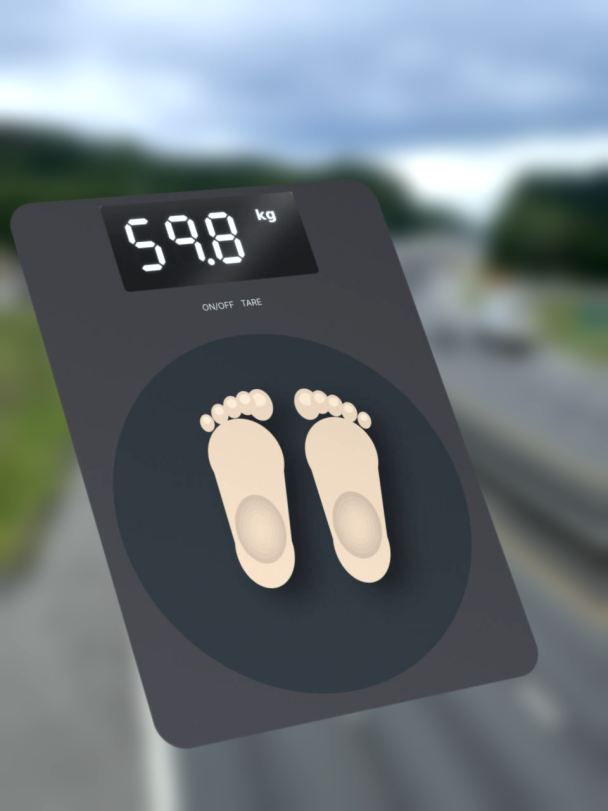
59.8 kg
